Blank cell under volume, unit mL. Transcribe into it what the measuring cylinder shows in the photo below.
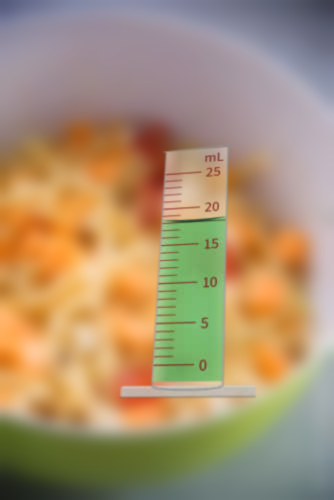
18 mL
